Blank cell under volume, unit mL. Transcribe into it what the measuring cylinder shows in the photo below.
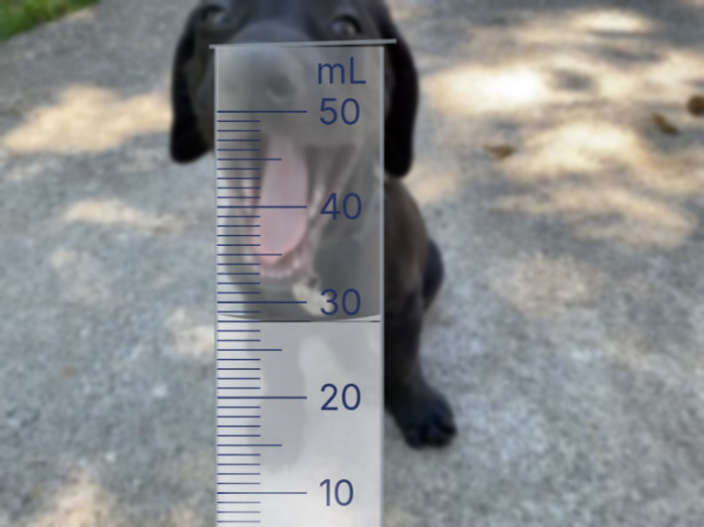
28 mL
